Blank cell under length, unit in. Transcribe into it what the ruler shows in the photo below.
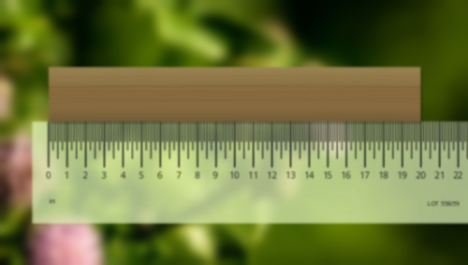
20 in
